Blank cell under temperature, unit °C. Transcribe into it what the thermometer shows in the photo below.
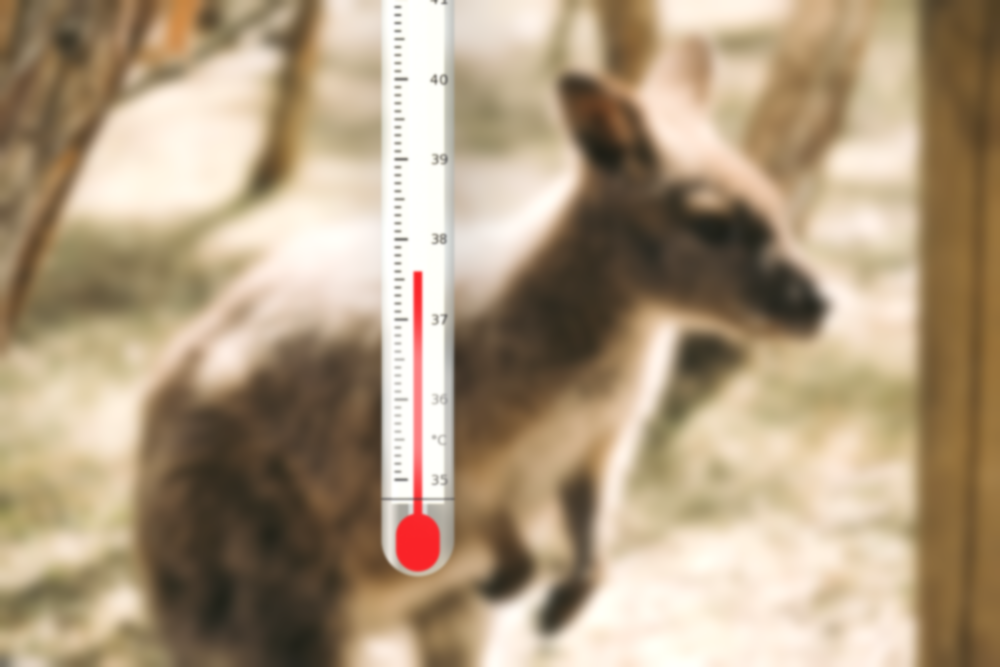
37.6 °C
